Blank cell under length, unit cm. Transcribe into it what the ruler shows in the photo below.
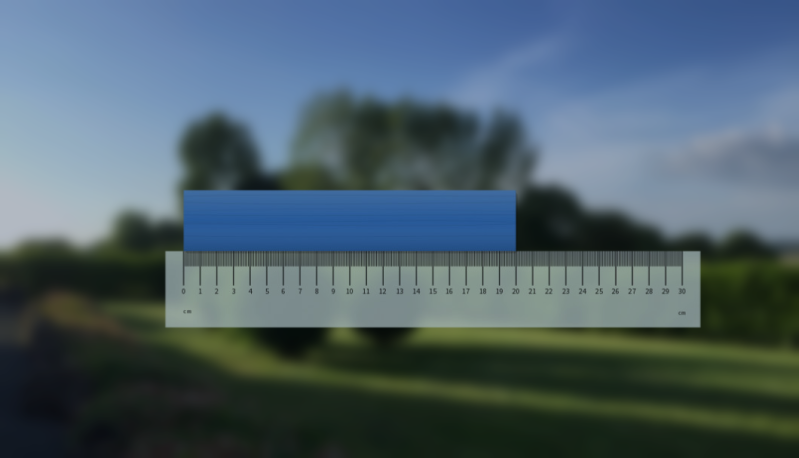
20 cm
